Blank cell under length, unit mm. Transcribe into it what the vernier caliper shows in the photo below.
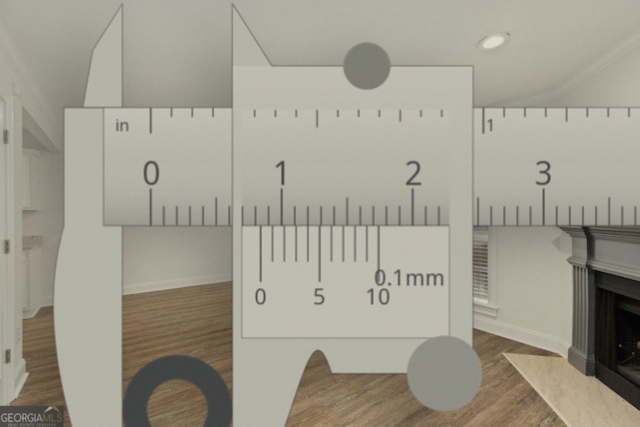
8.4 mm
